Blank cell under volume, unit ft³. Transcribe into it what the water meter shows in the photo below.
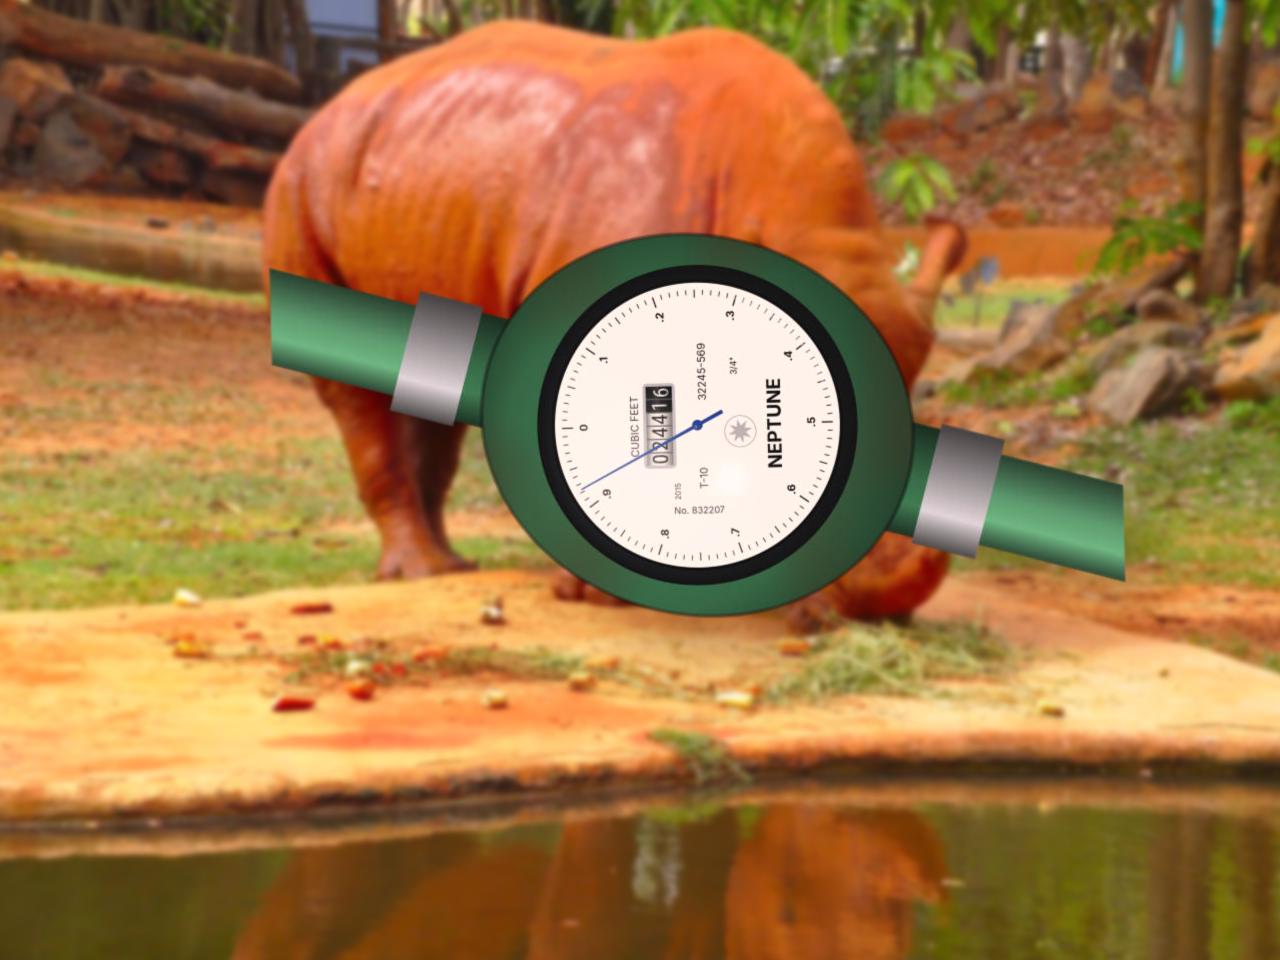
24415.92 ft³
